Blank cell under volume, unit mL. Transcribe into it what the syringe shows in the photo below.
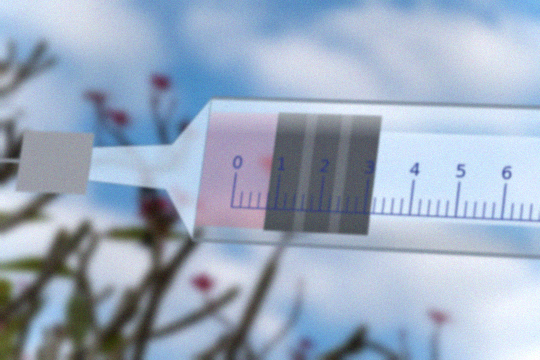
0.8 mL
